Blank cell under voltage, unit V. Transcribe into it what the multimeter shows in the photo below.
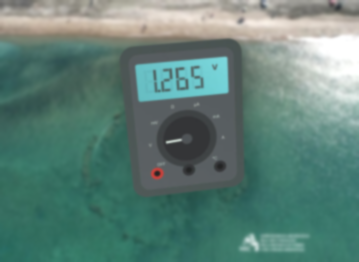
1.265 V
